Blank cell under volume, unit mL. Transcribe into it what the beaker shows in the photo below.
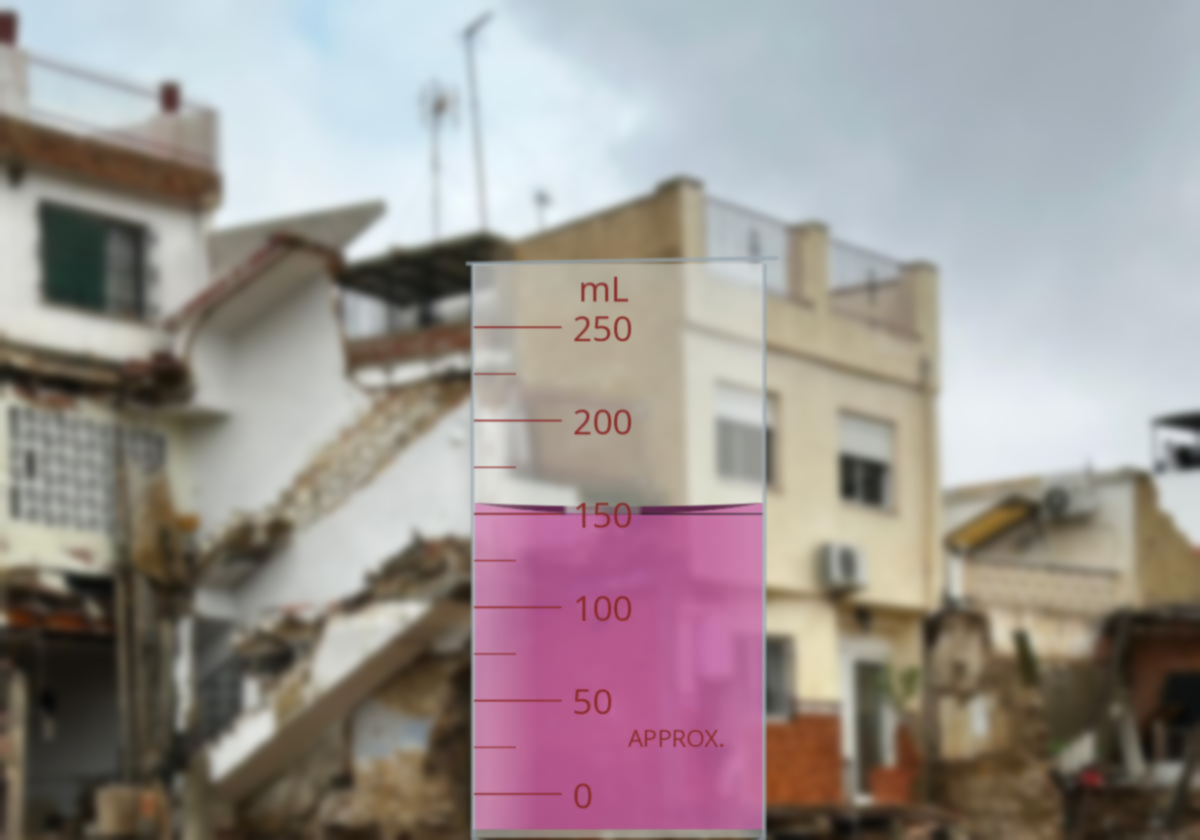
150 mL
